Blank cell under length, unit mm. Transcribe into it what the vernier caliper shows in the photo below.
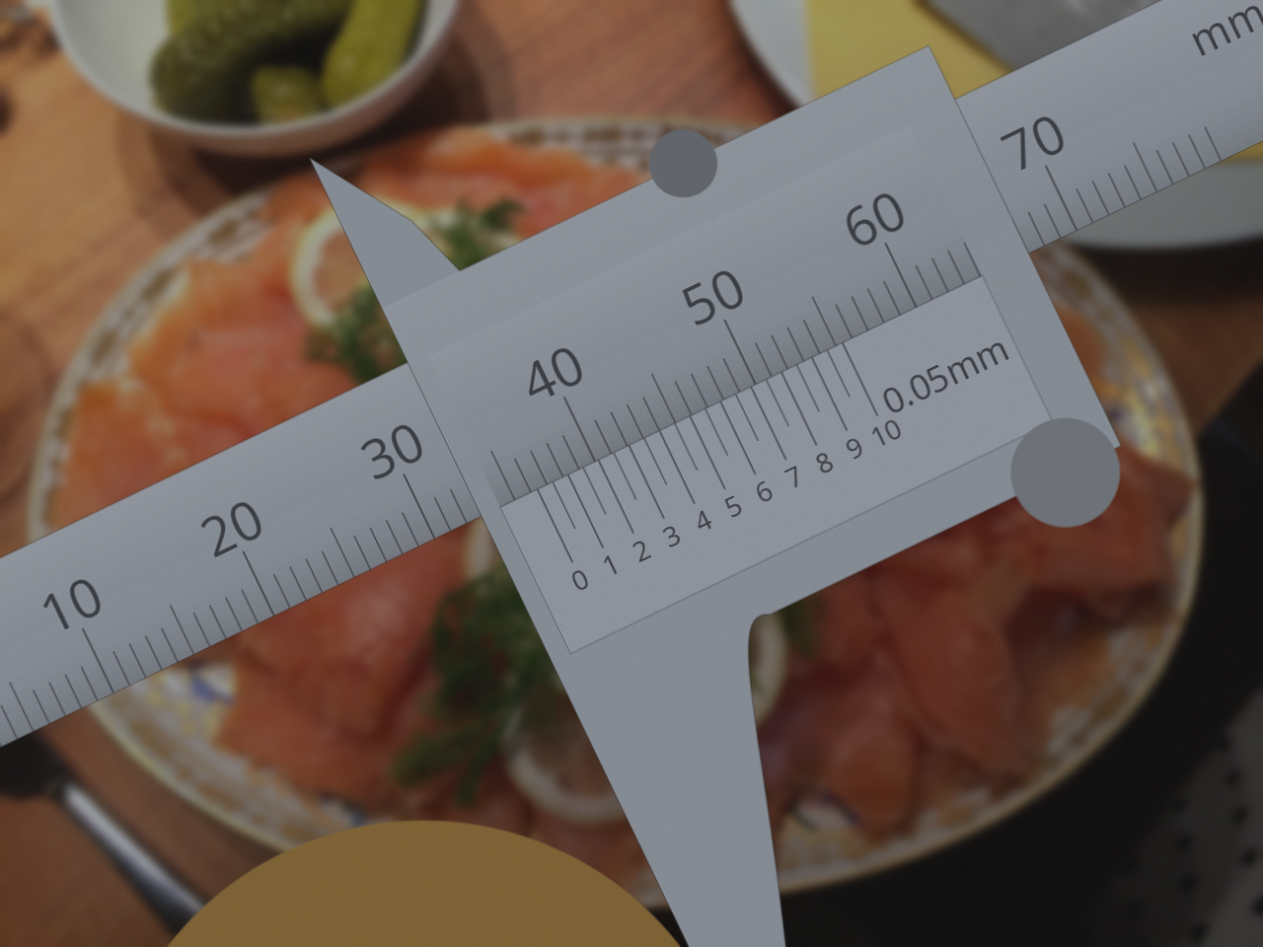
36.4 mm
